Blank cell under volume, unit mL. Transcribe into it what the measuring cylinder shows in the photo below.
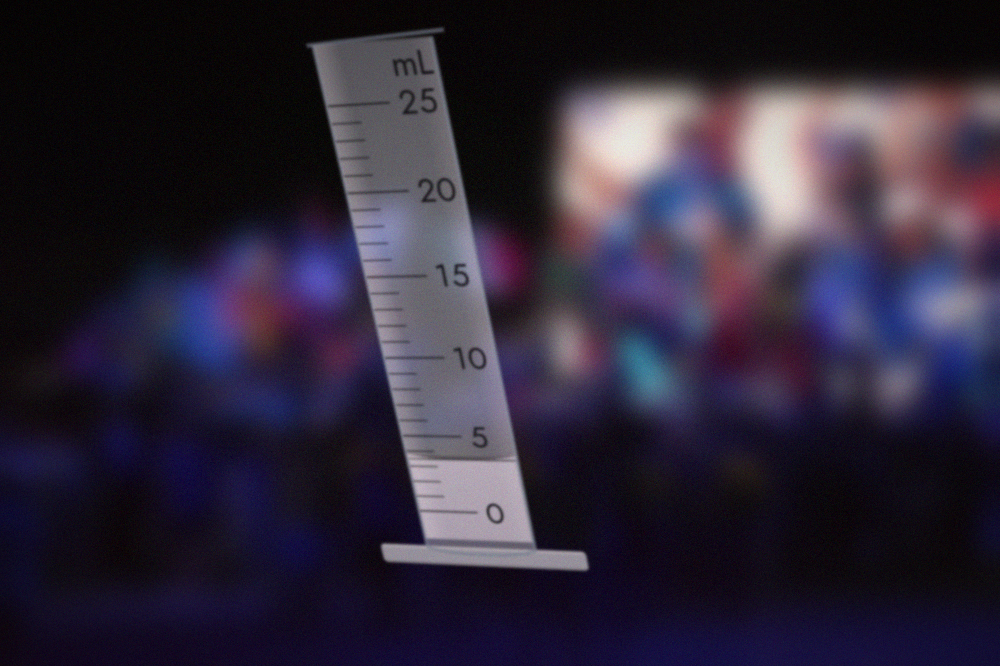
3.5 mL
